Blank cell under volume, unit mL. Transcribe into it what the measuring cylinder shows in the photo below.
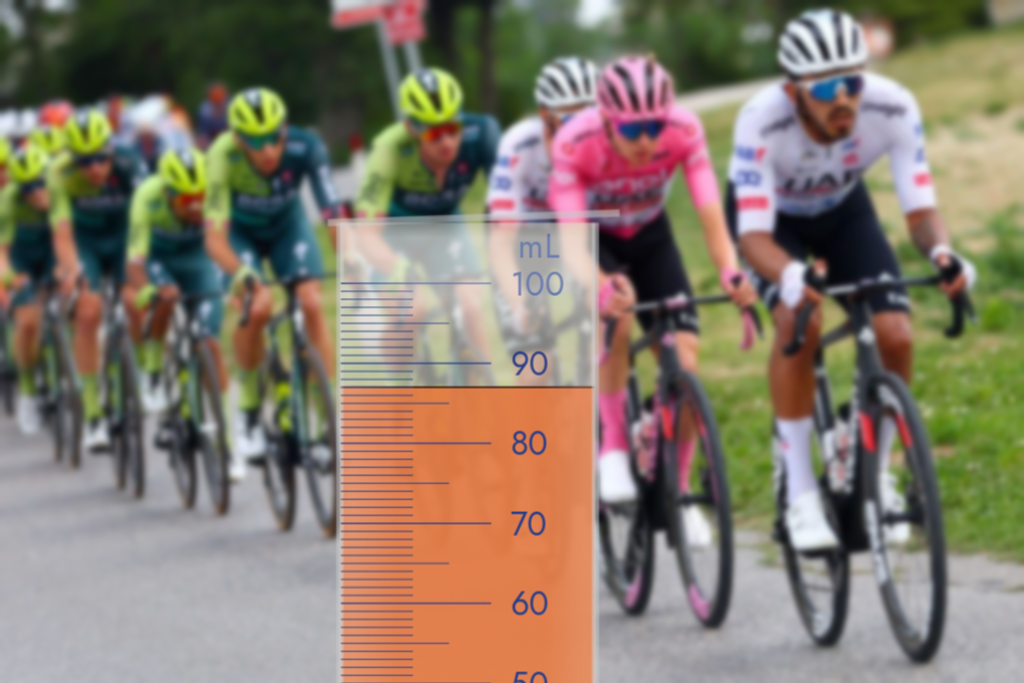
87 mL
